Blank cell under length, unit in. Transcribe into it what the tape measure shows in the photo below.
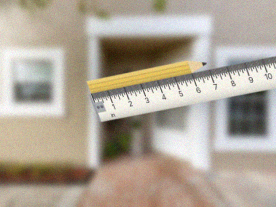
7 in
